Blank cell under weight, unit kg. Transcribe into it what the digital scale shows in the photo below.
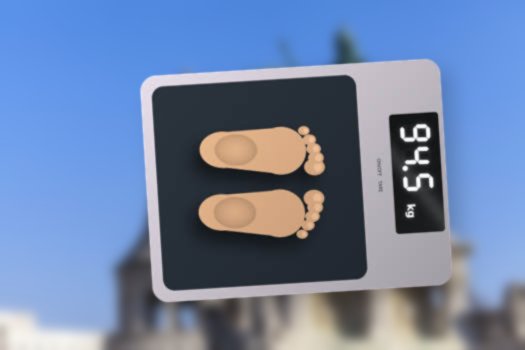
94.5 kg
